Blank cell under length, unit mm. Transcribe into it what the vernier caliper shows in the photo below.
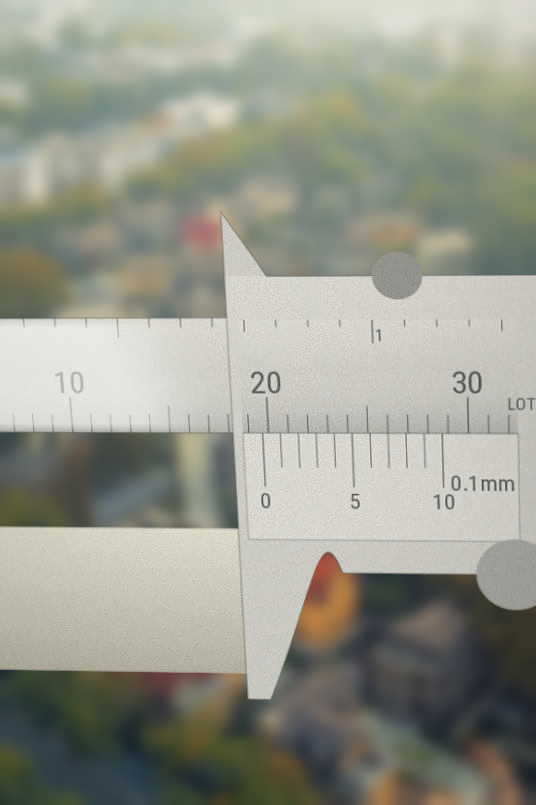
19.7 mm
